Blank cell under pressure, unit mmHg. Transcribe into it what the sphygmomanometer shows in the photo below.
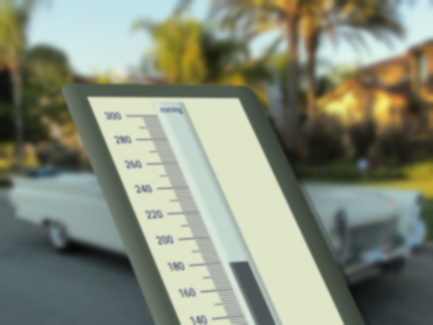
180 mmHg
